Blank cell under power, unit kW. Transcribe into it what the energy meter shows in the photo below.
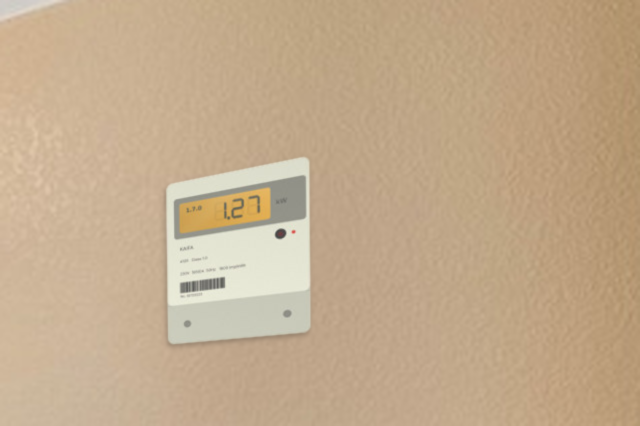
1.27 kW
